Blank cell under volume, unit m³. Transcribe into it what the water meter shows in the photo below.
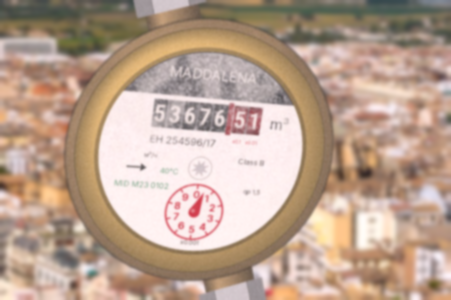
53676.510 m³
